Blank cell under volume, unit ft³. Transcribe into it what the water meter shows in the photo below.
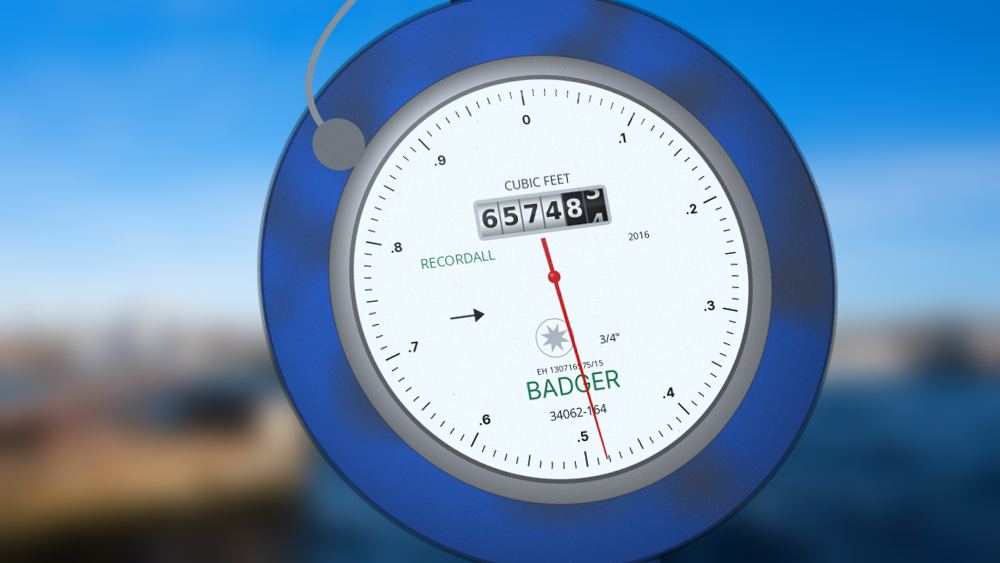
657483.48 ft³
